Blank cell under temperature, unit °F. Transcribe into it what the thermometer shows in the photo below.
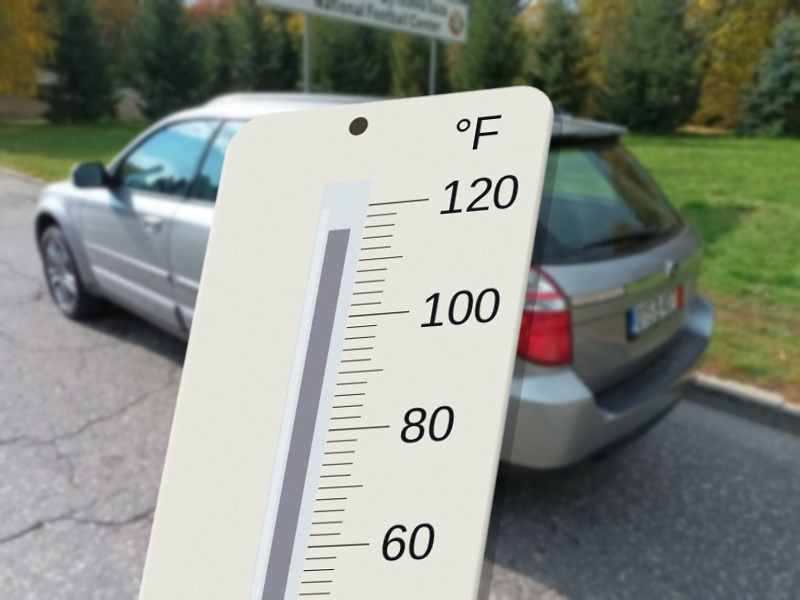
116 °F
